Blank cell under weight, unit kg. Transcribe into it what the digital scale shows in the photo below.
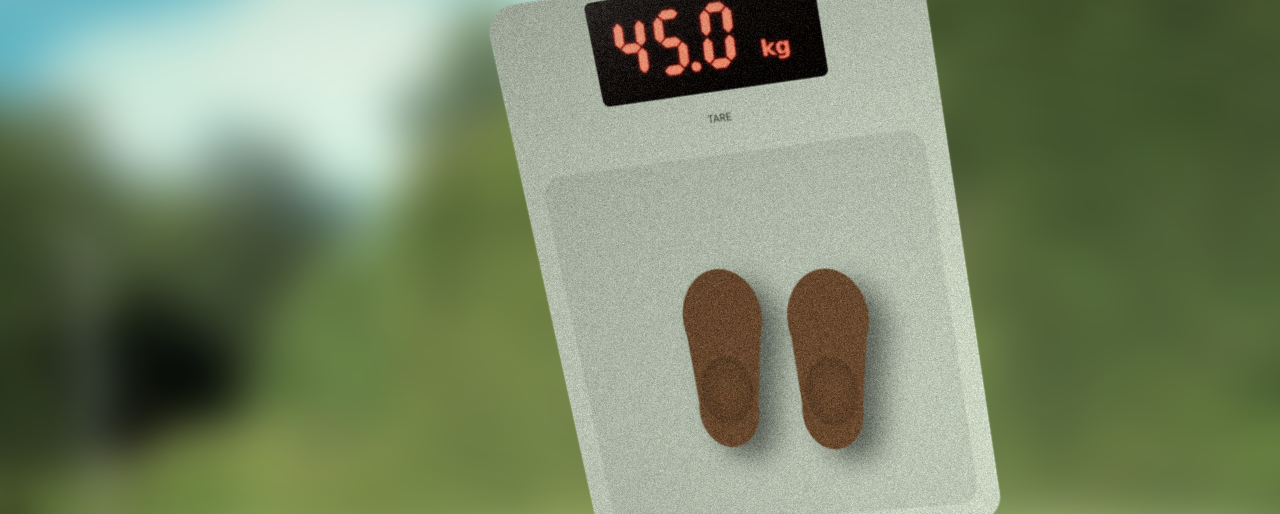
45.0 kg
